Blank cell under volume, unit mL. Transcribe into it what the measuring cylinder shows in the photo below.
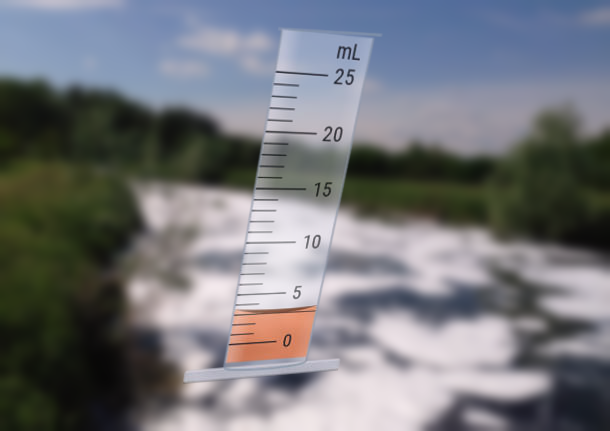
3 mL
